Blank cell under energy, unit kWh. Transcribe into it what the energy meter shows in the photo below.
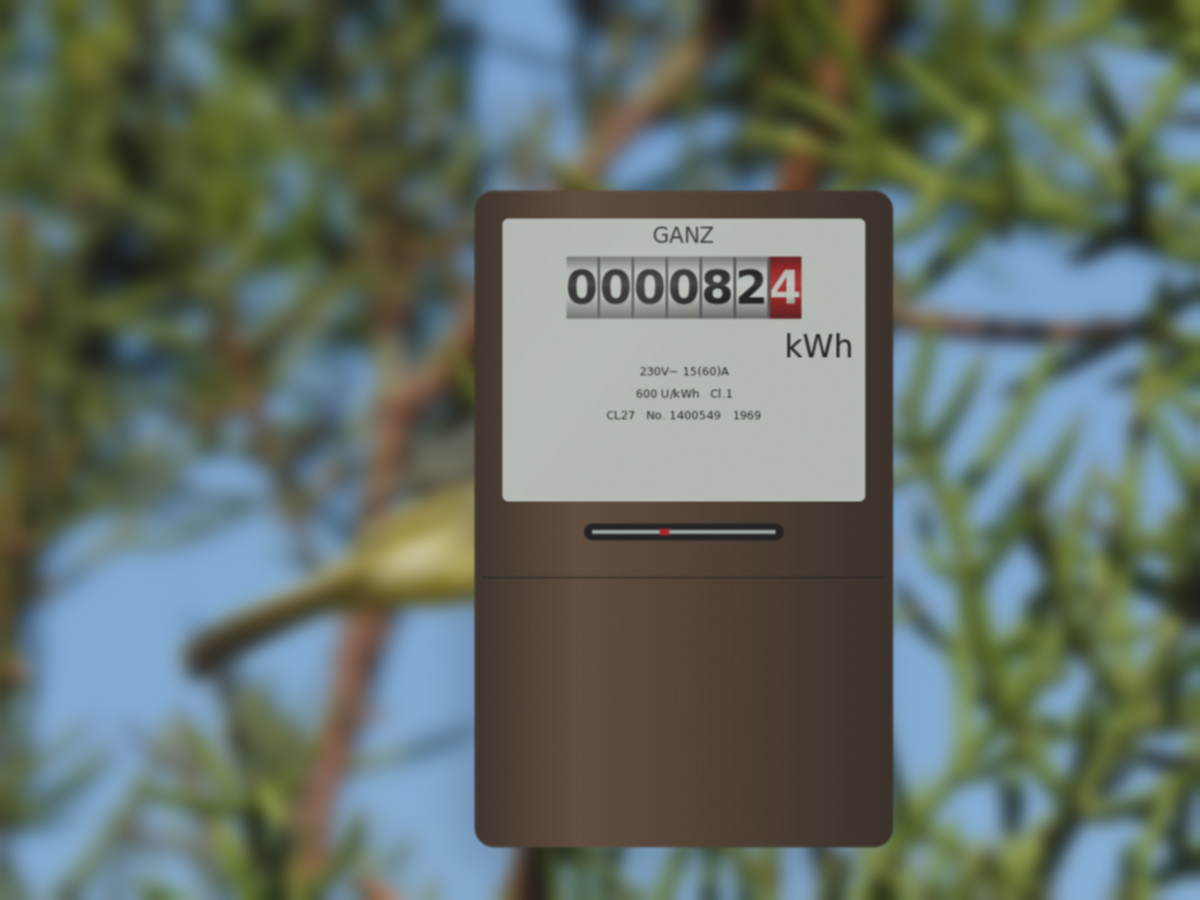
82.4 kWh
